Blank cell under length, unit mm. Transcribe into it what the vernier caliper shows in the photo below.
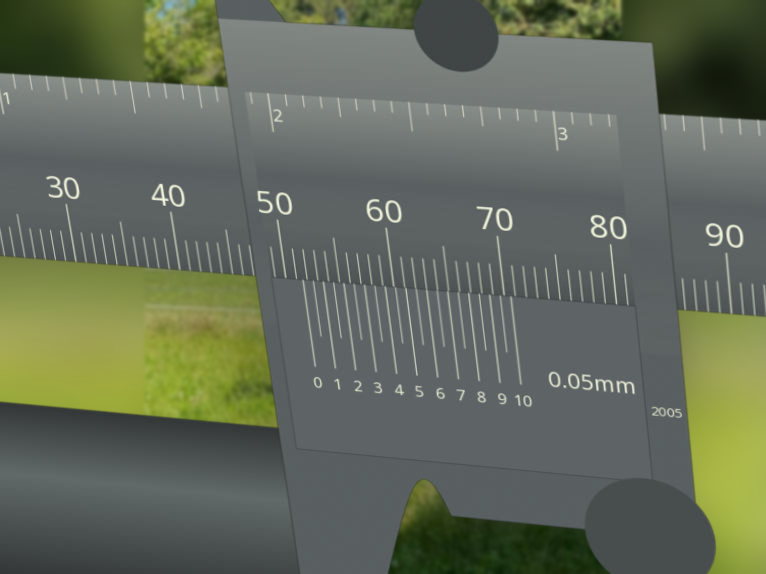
51.6 mm
